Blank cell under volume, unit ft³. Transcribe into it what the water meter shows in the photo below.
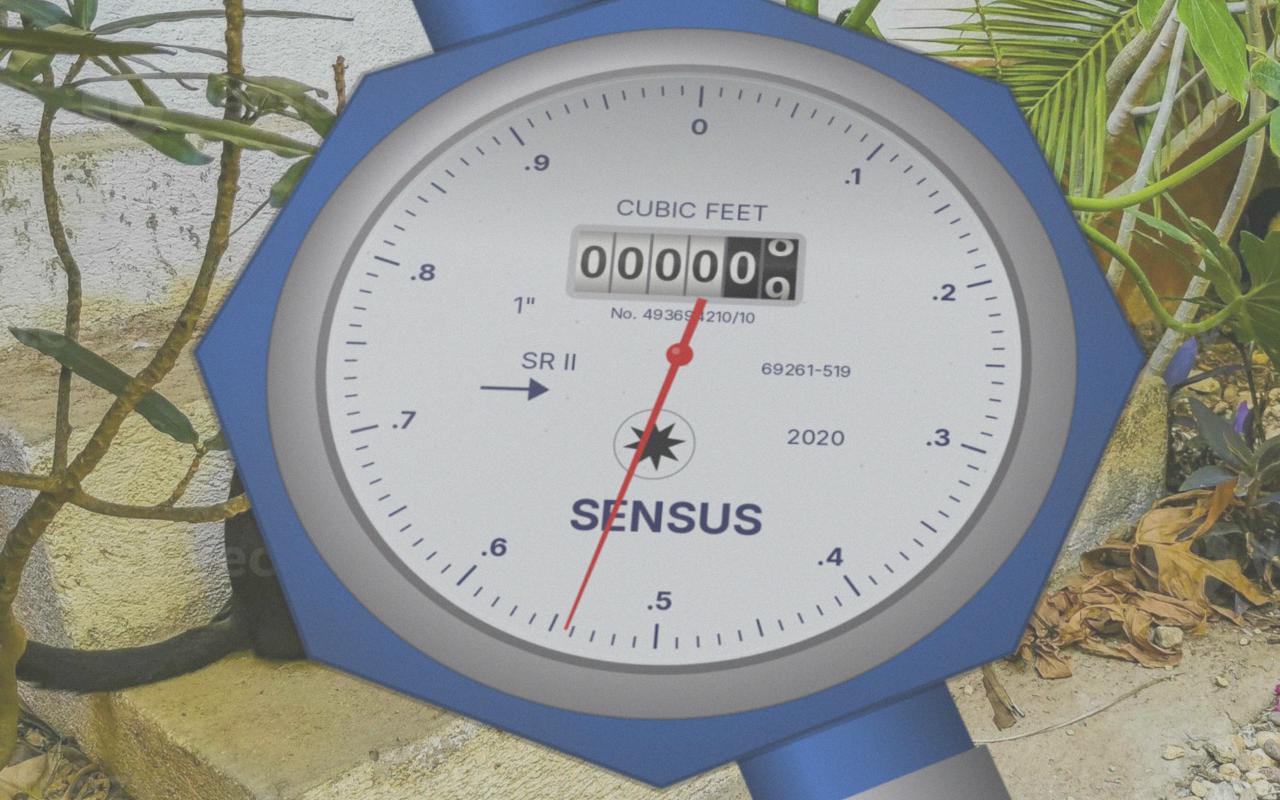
8.54 ft³
